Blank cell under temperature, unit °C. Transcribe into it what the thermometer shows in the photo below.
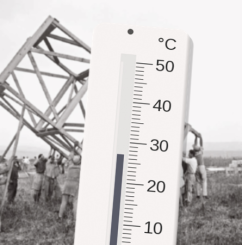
27 °C
